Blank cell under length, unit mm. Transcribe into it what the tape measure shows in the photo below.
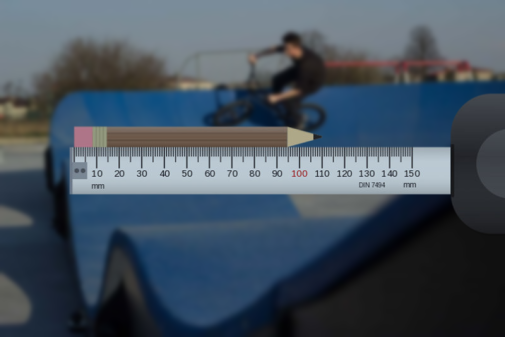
110 mm
